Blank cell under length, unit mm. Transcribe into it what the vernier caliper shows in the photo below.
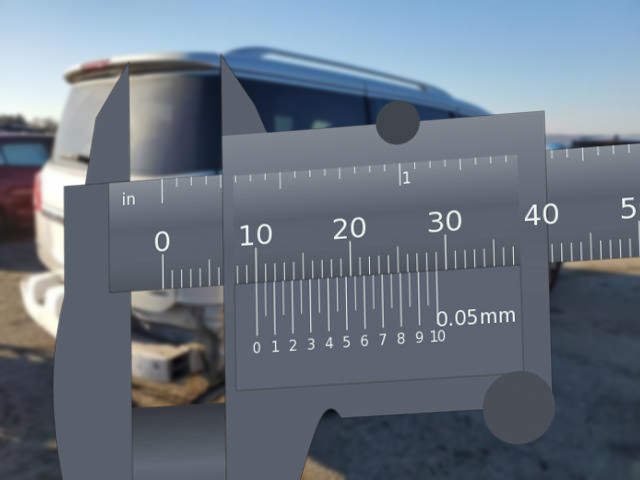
10.0 mm
